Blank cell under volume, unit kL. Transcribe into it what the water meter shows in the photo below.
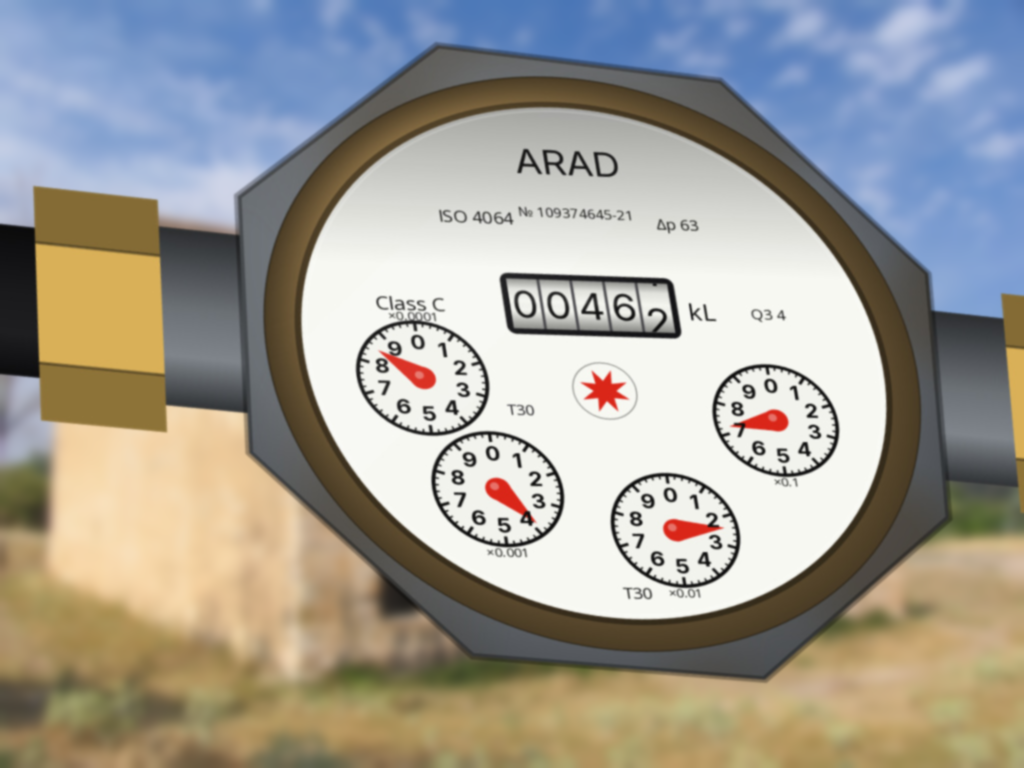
461.7238 kL
